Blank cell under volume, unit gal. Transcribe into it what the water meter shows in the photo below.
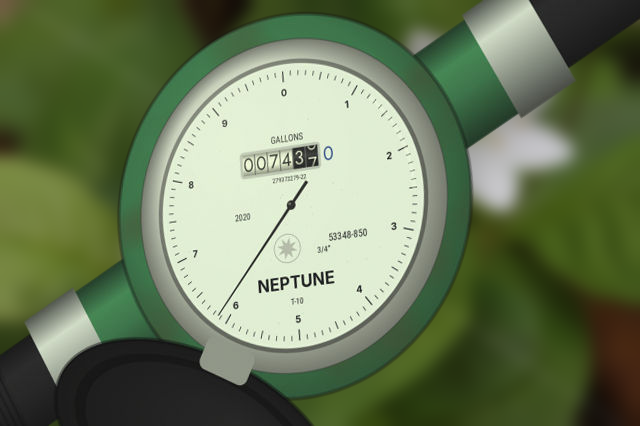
74366.1 gal
